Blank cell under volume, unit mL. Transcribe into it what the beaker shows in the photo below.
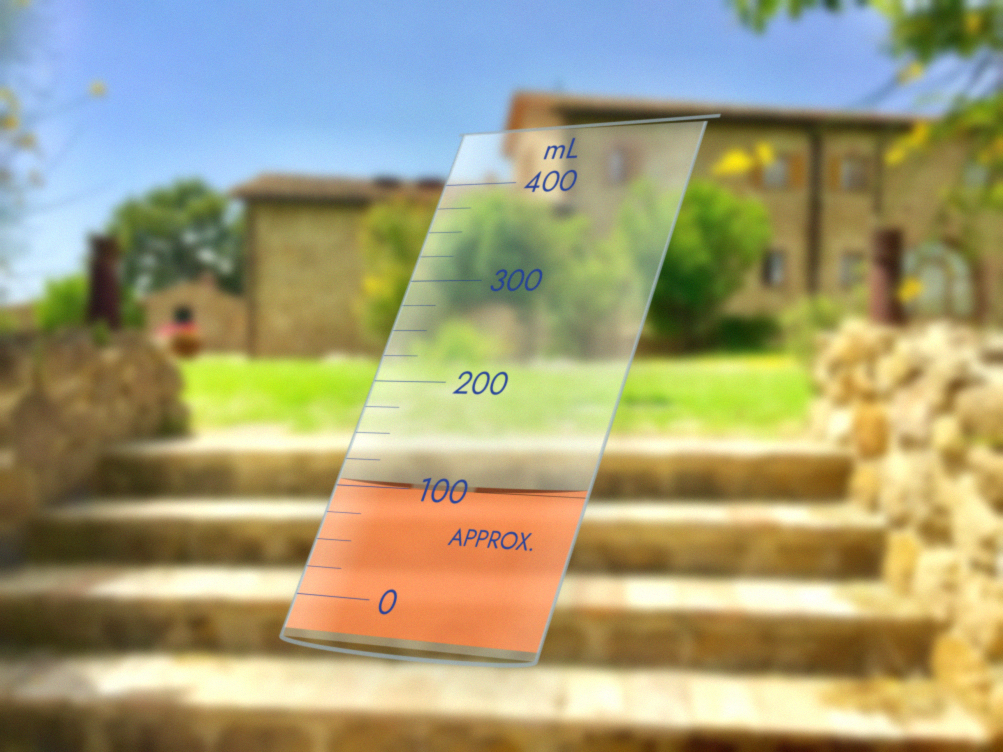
100 mL
